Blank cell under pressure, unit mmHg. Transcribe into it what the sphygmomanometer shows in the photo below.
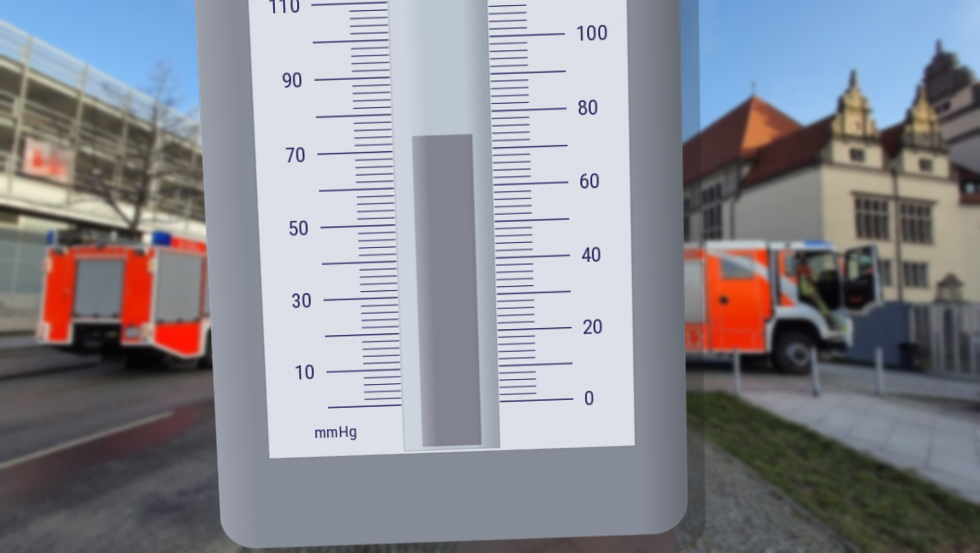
74 mmHg
